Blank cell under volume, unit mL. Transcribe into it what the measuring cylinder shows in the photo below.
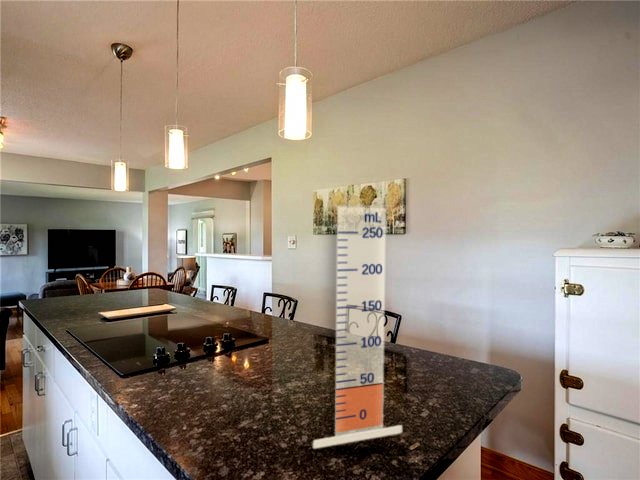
40 mL
